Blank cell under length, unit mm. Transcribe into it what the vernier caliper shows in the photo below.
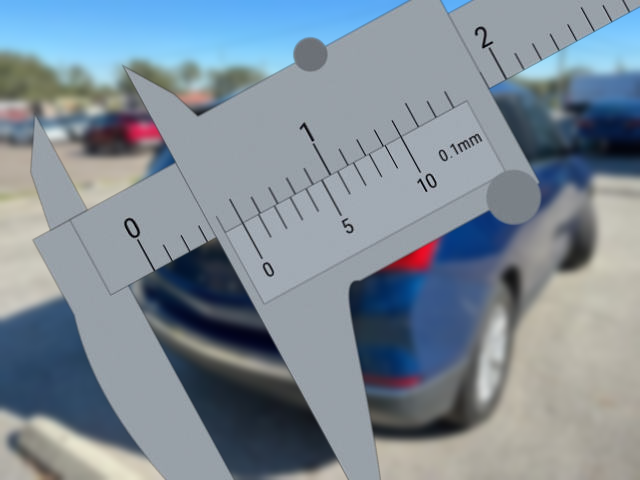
5.0 mm
